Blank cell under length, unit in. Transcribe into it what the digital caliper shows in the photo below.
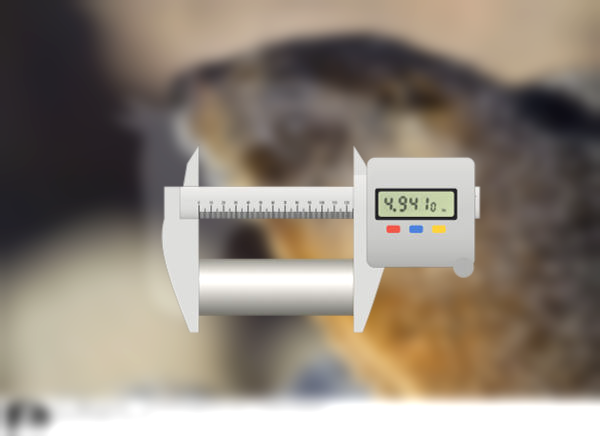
4.9410 in
